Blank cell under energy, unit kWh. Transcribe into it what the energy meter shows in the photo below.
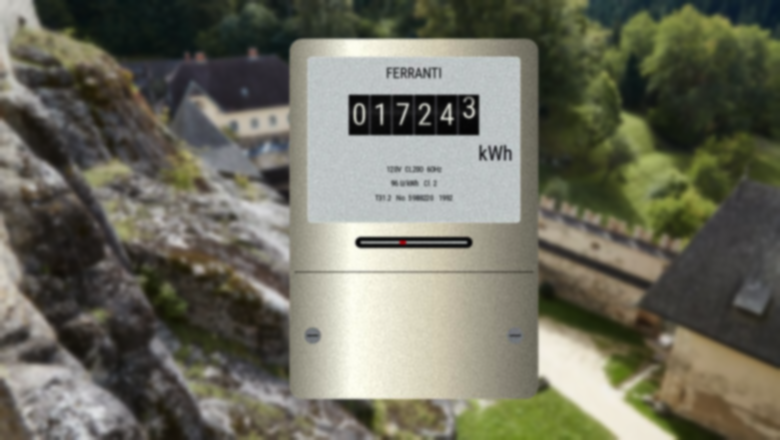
17243 kWh
